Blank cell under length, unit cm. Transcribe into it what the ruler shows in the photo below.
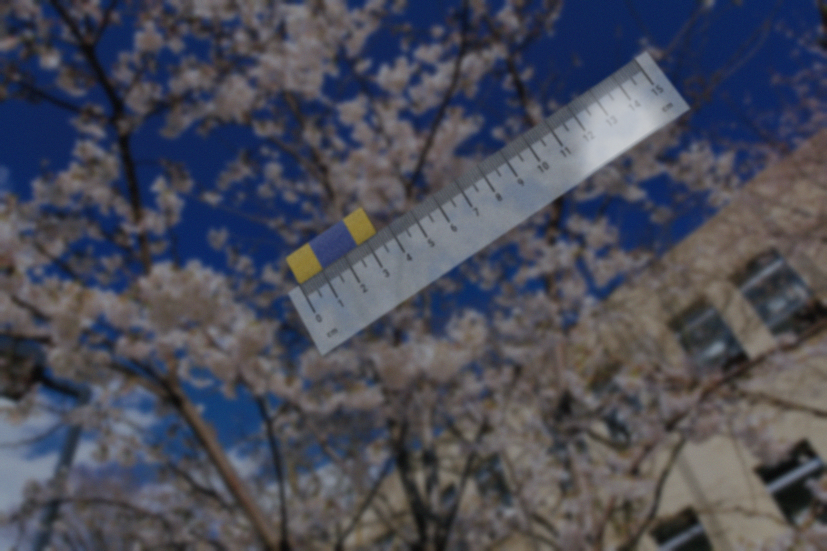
3.5 cm
